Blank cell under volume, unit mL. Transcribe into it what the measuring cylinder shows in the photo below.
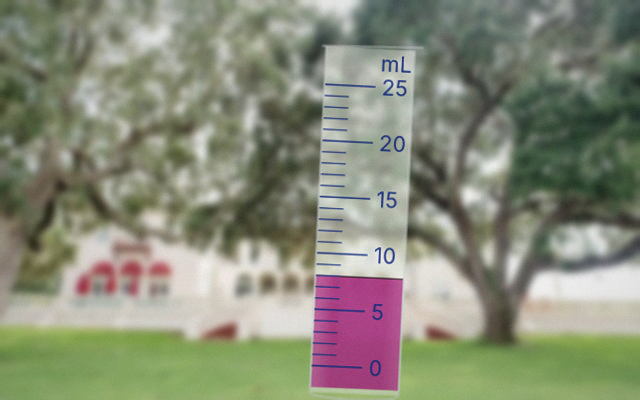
8 mL
